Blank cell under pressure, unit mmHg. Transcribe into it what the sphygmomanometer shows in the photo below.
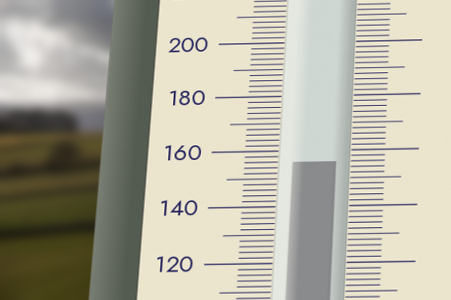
156 mmHg
